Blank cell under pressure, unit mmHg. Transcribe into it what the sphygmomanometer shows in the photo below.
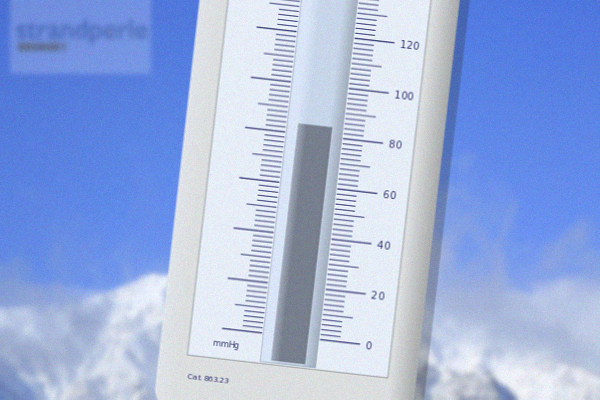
84 mmHg
